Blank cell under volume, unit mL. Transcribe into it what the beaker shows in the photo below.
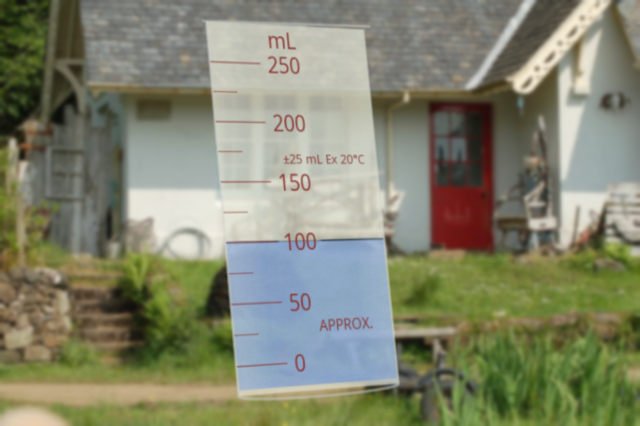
100 mL
